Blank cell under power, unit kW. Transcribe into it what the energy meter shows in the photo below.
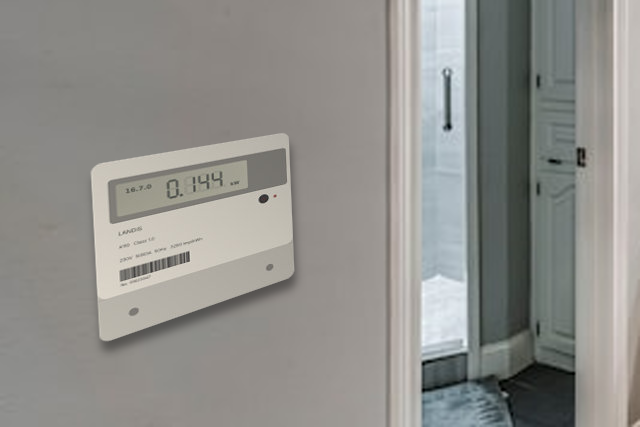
0.144 kW
